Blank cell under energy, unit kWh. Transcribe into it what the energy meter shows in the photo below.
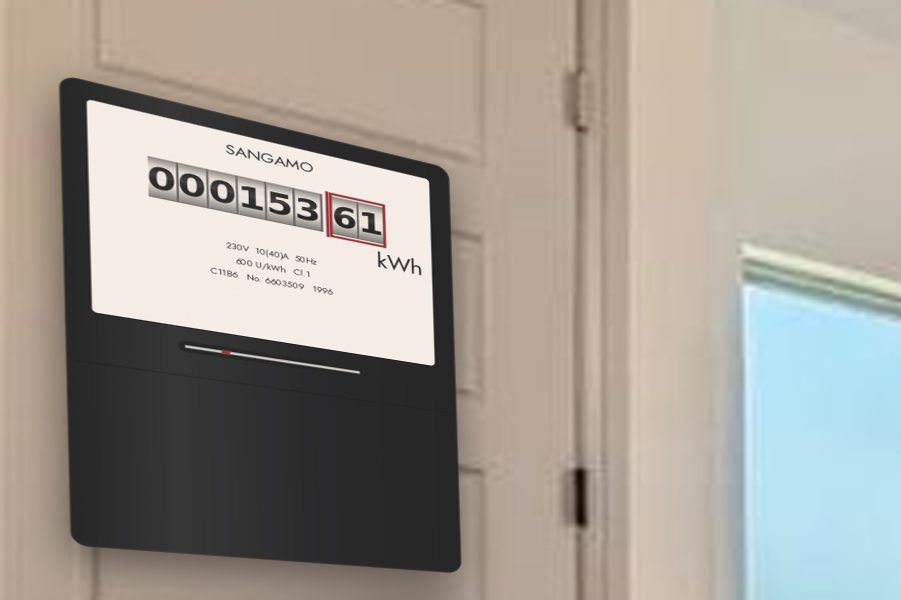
153.61 kWh
